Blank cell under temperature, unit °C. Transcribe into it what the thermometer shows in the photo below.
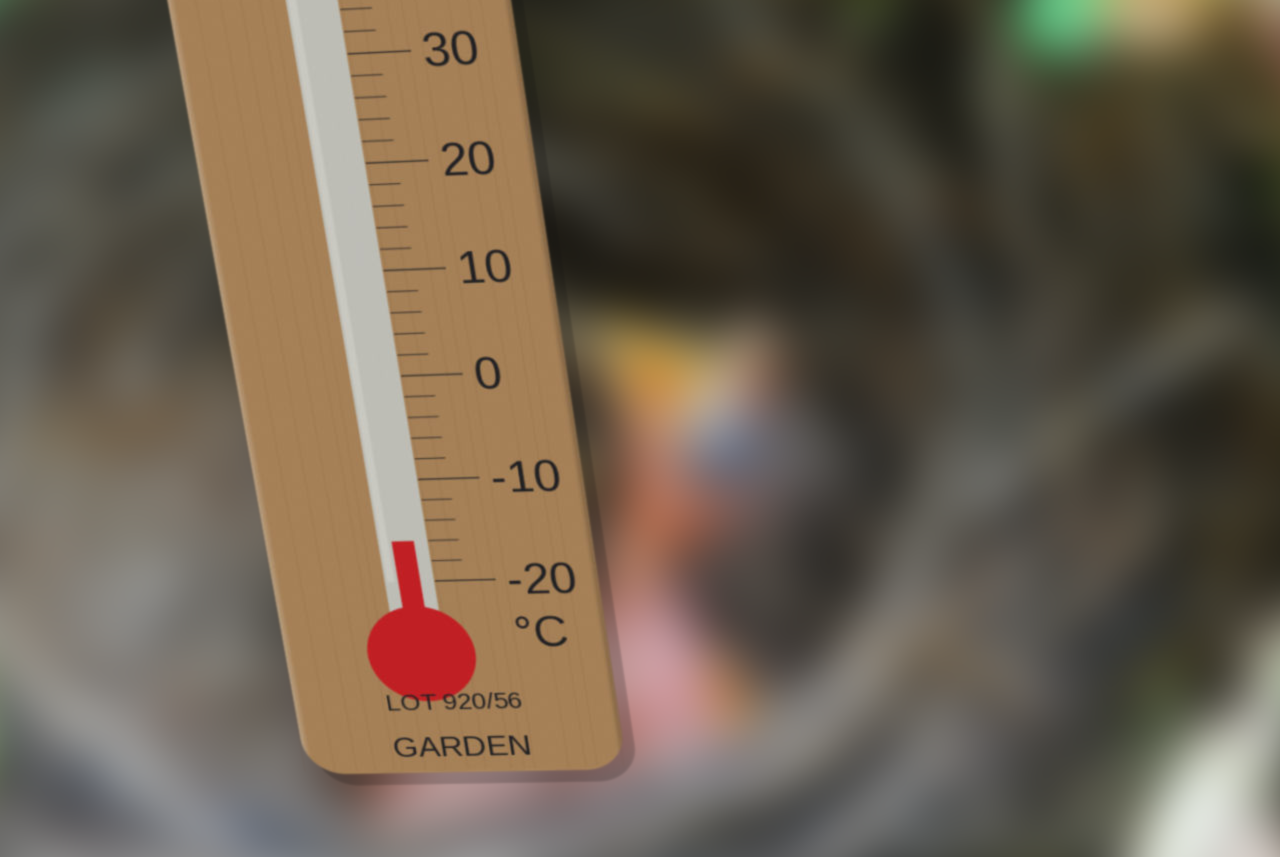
-16 °C
